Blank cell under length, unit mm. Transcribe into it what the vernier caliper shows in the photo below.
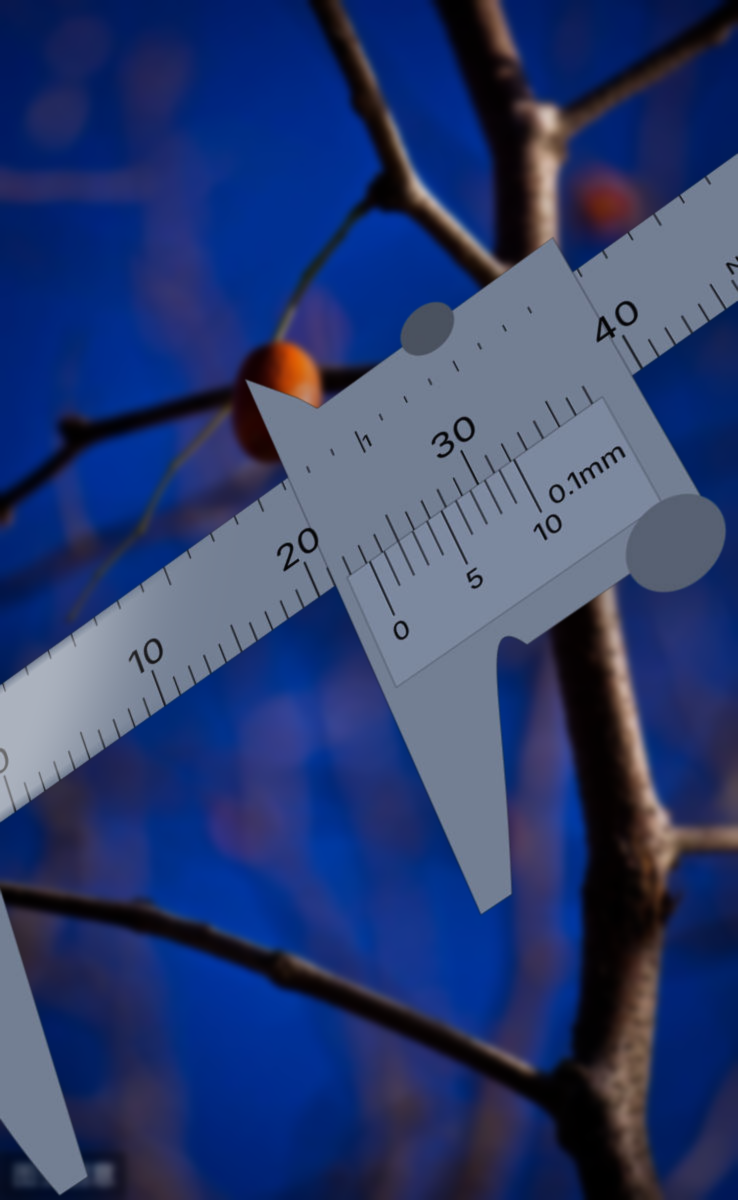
23.2 mm
